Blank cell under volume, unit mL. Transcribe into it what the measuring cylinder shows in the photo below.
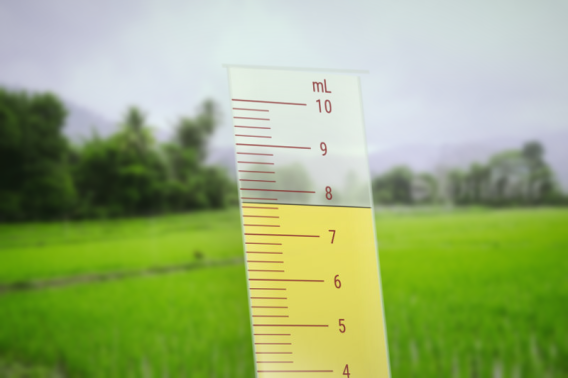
7.7 mL
